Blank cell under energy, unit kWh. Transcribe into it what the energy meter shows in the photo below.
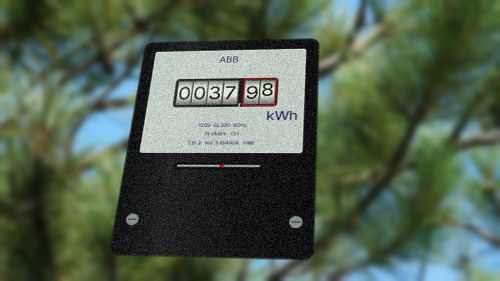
37.98 kWh
